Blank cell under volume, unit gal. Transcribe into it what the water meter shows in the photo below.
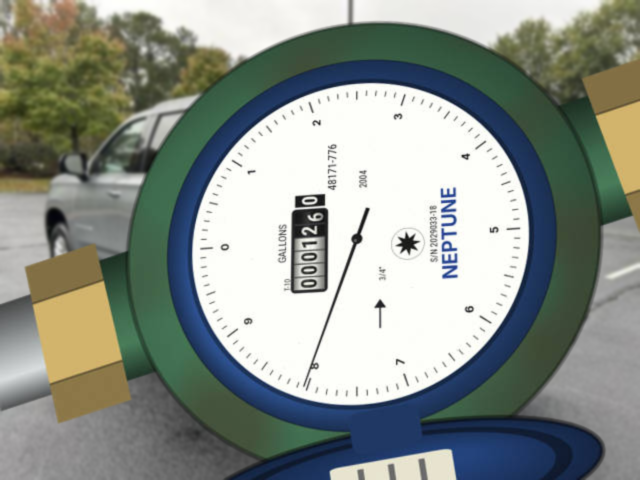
1258.0 gal
